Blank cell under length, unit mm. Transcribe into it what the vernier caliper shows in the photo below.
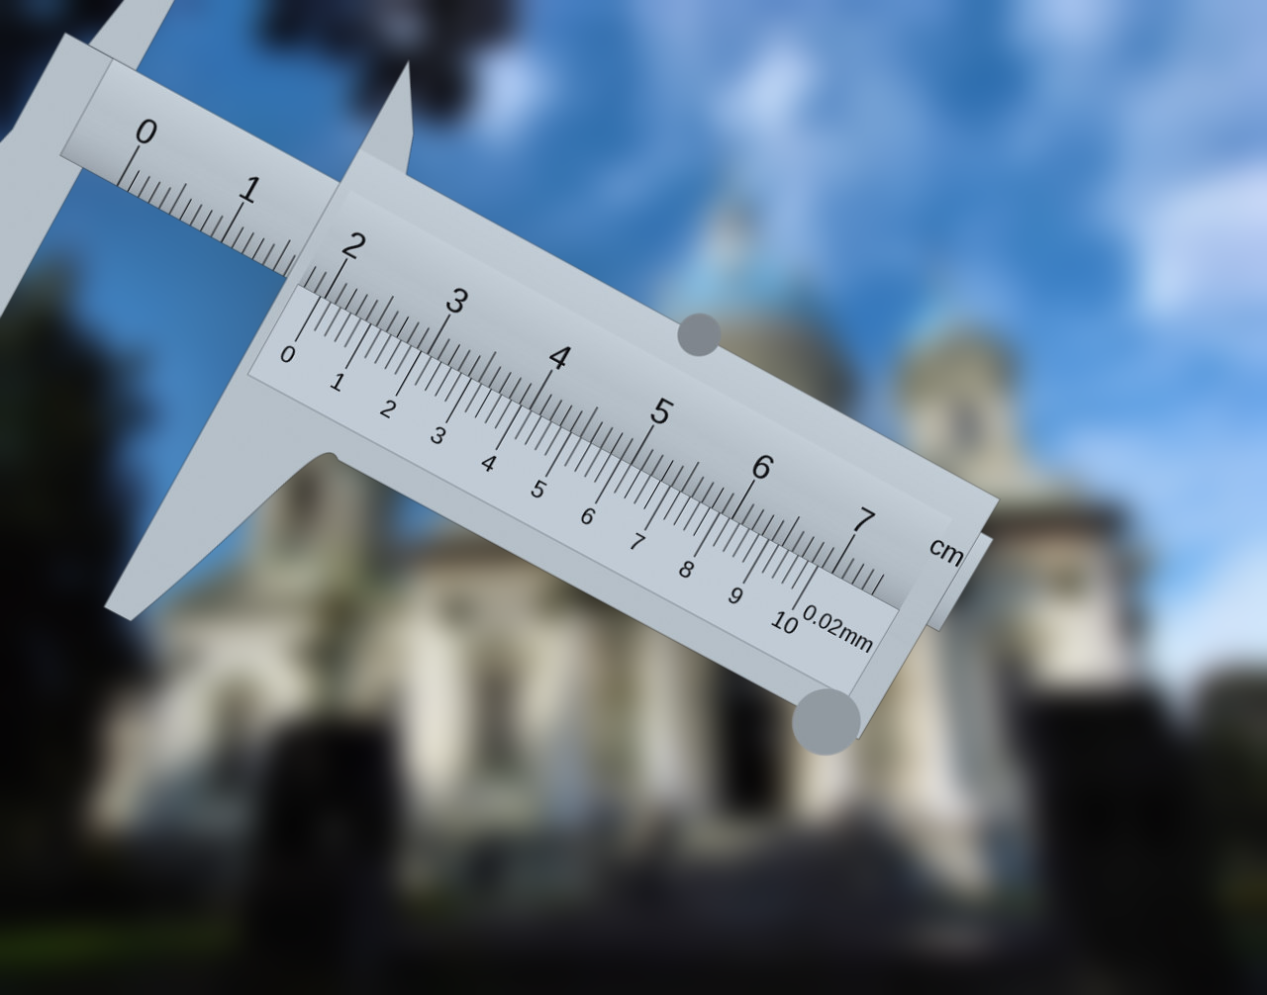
19.6 mm
